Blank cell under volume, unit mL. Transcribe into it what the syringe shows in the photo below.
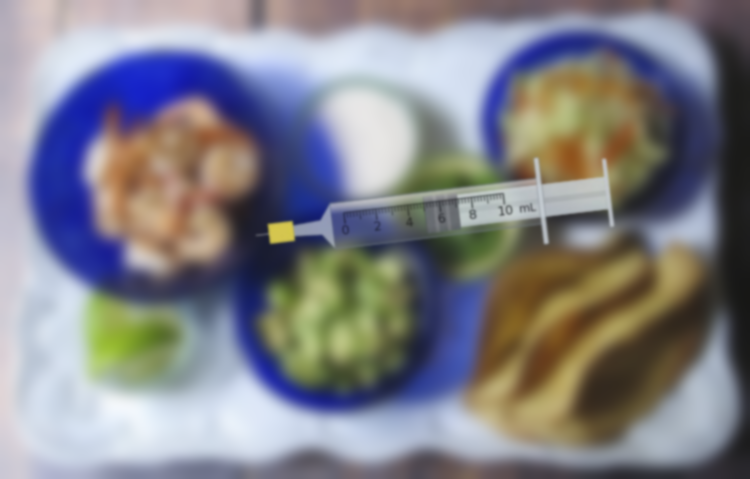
5 mL
